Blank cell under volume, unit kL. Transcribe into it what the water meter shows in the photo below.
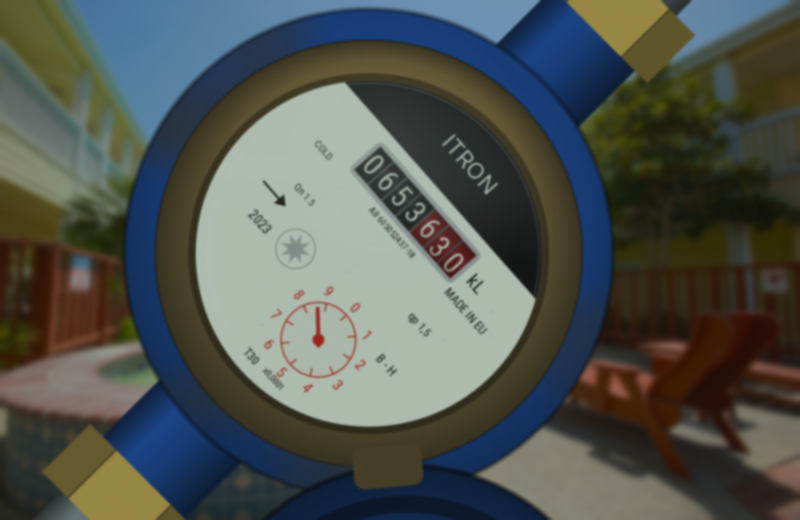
653.6298 kL
